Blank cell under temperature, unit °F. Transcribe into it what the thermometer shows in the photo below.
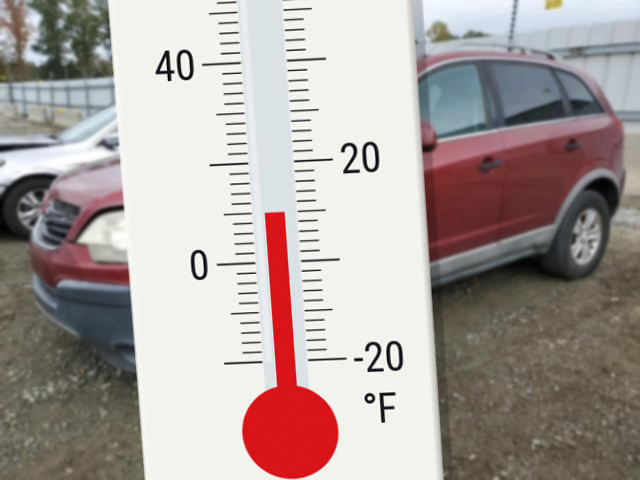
10 °F
